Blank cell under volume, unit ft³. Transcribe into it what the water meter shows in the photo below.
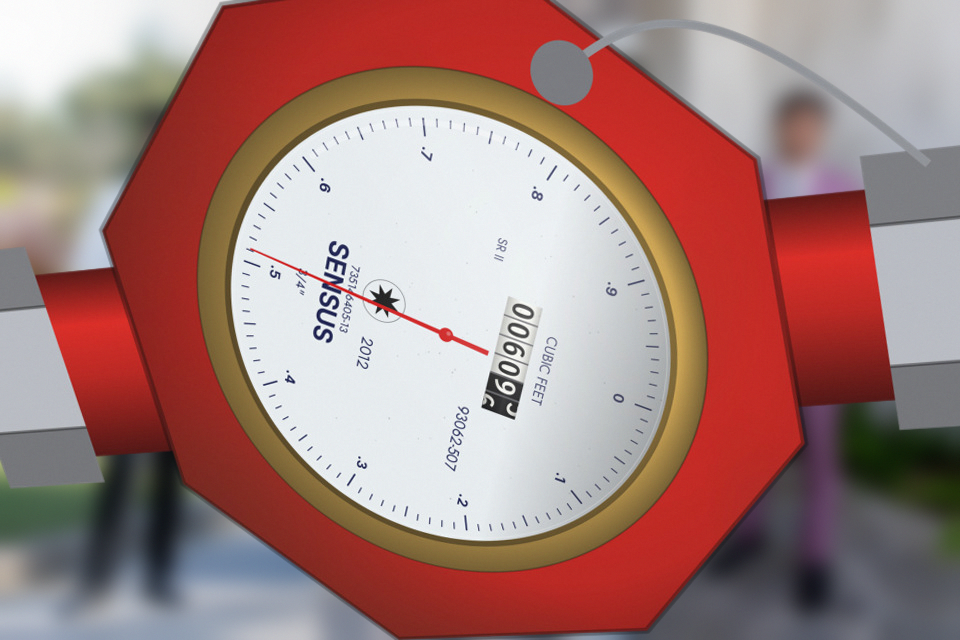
6095.51 ft³
